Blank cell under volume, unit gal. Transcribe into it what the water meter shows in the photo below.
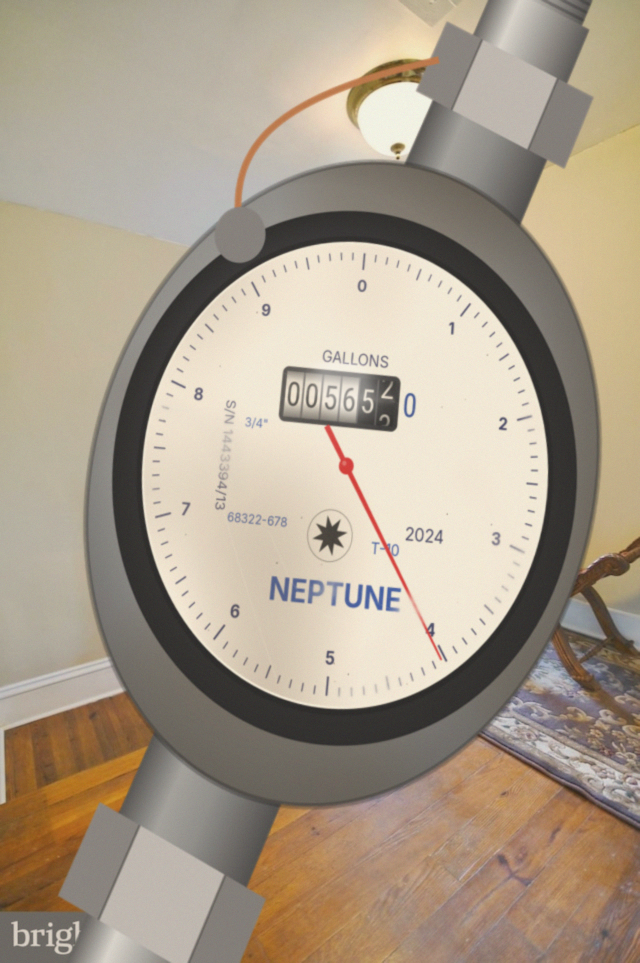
56524.0 gal
